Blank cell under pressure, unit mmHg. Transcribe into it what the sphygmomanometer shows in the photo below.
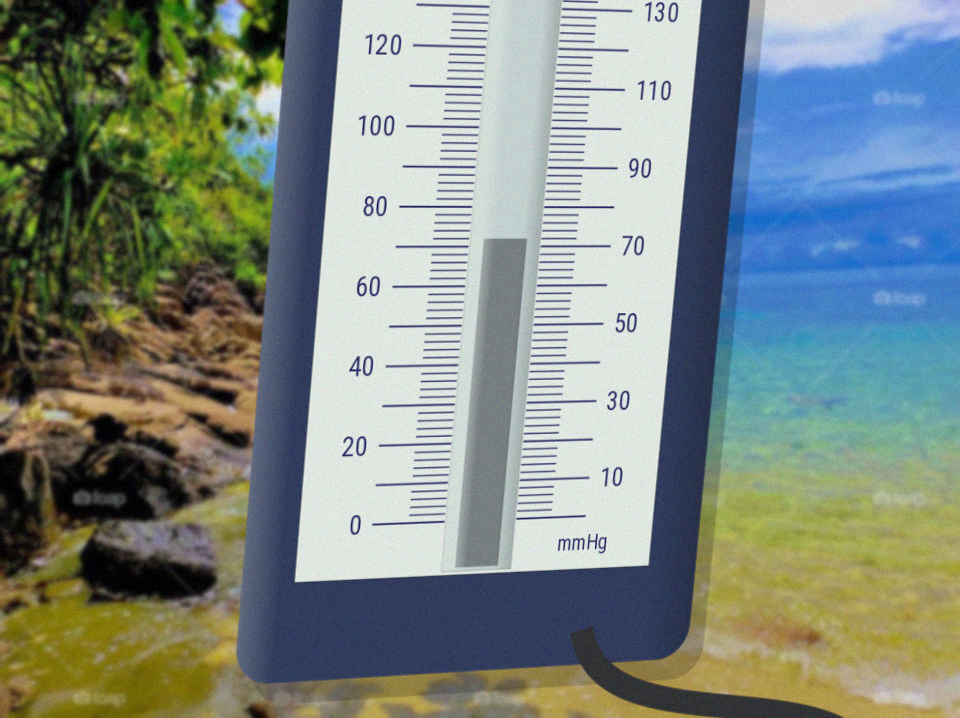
72 mmHg
